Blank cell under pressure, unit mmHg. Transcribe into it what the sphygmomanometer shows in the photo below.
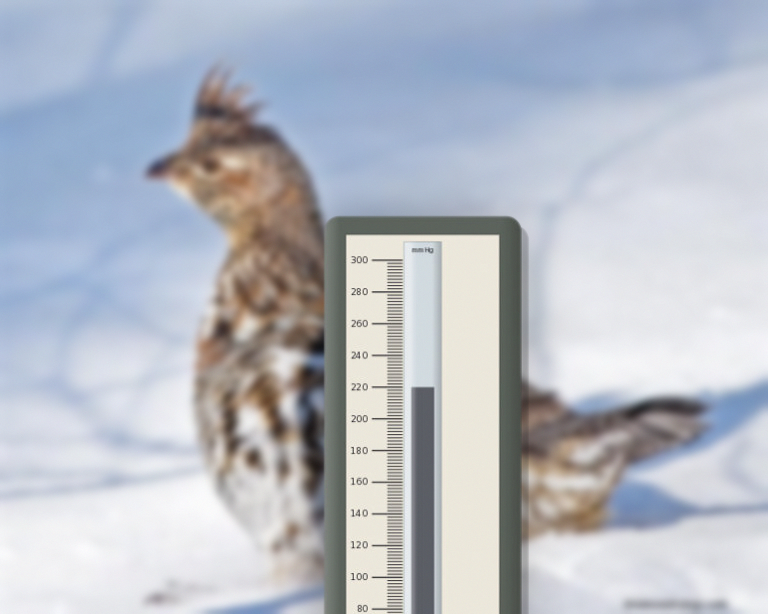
220 mmHg
